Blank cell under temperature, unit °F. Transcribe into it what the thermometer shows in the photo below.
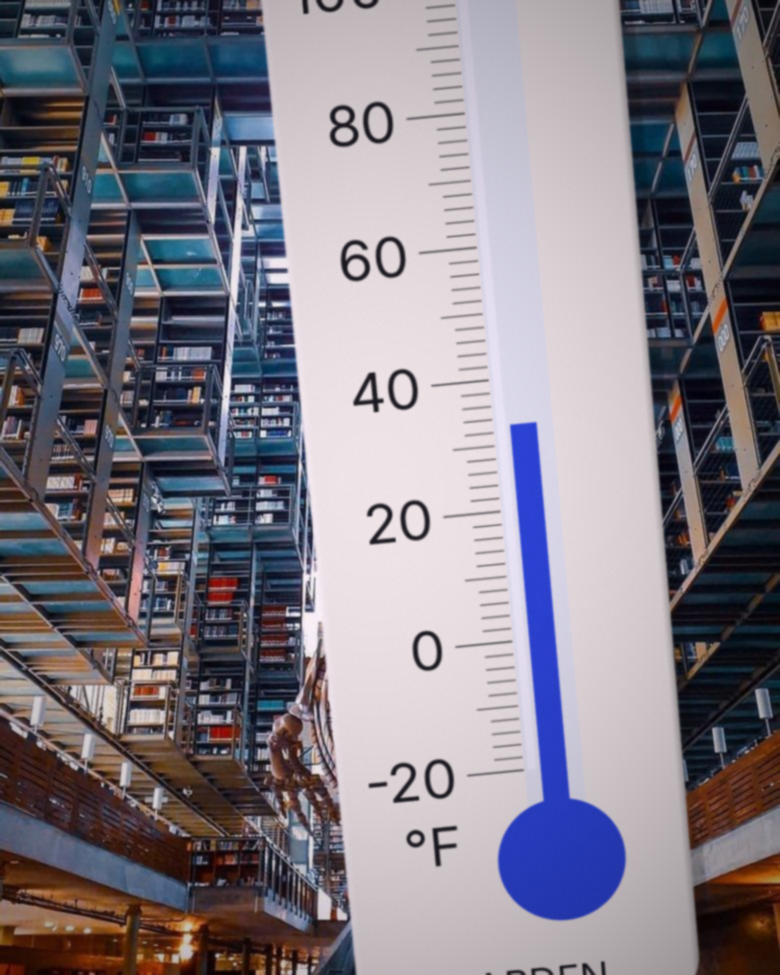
33 °F
